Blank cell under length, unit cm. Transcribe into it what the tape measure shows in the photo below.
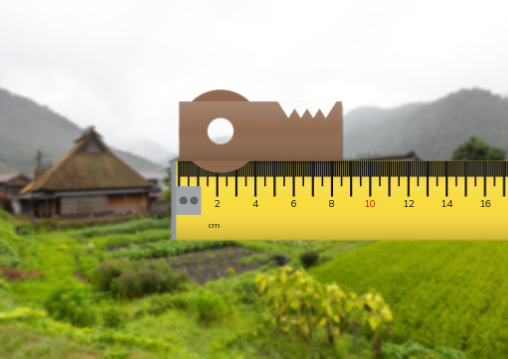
8.5 cm
